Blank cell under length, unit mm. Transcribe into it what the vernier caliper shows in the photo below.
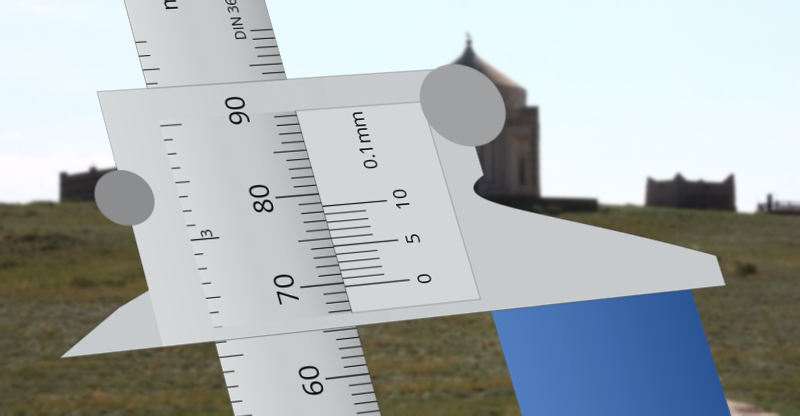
69.6 mm
